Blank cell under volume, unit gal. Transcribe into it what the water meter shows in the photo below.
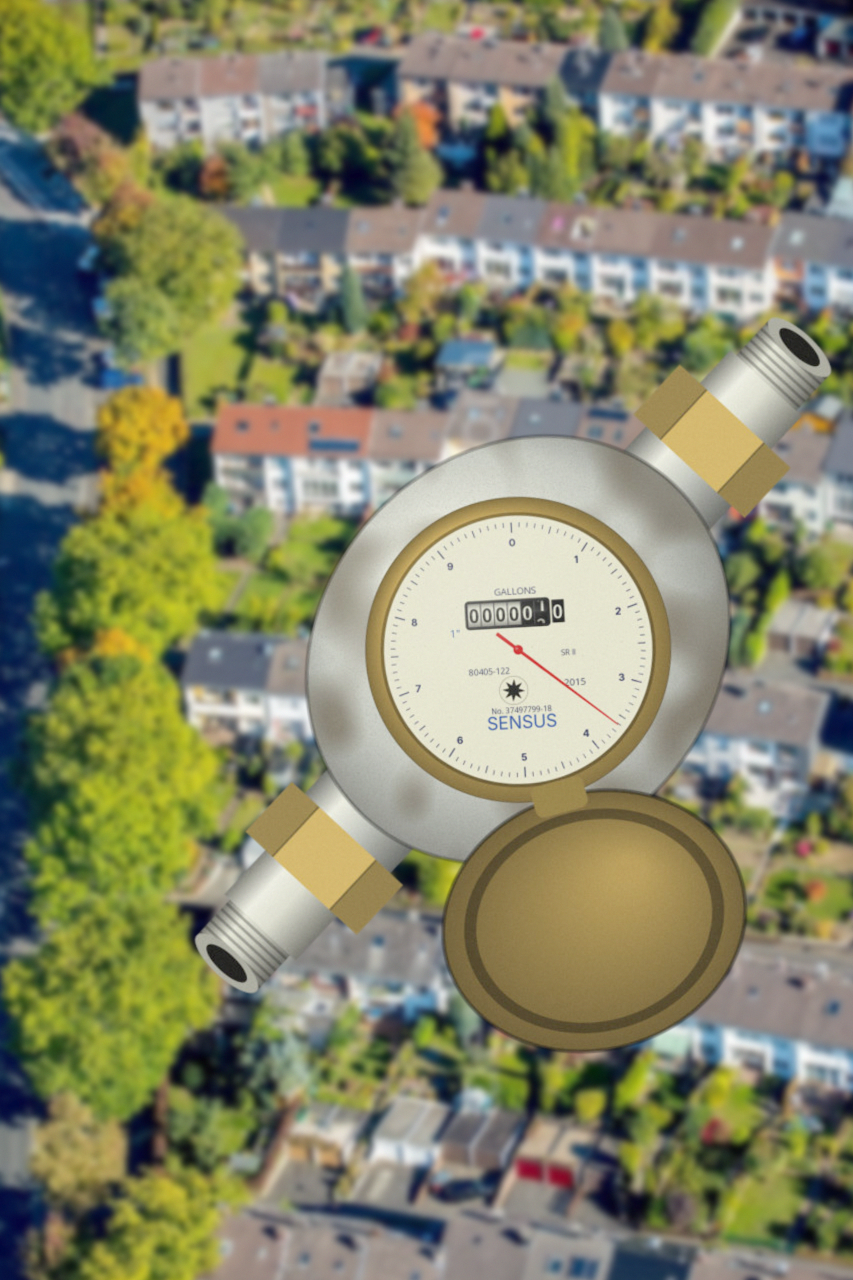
13.6 gal
